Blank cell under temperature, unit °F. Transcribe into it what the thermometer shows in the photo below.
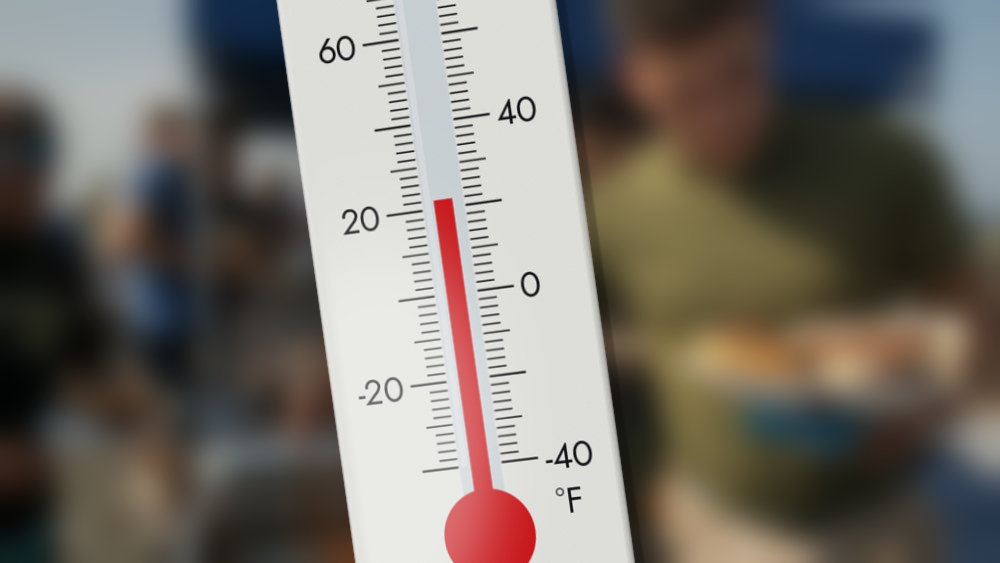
22 °F
